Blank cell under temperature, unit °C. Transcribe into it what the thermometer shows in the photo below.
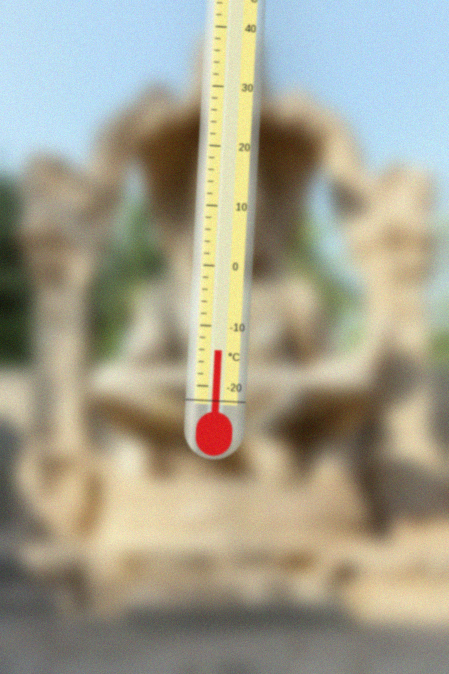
-14 °C
